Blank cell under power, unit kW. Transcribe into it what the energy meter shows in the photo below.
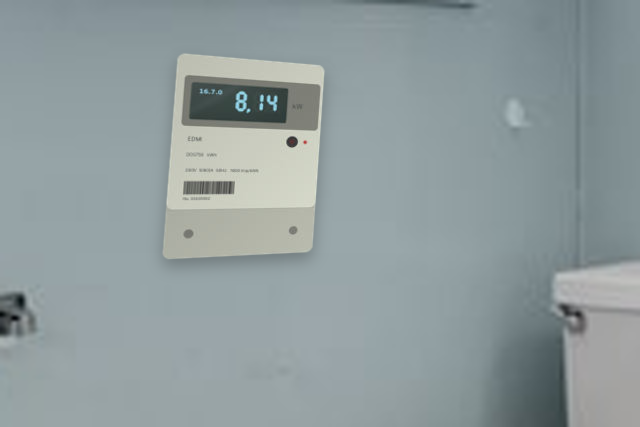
8.14 kW
